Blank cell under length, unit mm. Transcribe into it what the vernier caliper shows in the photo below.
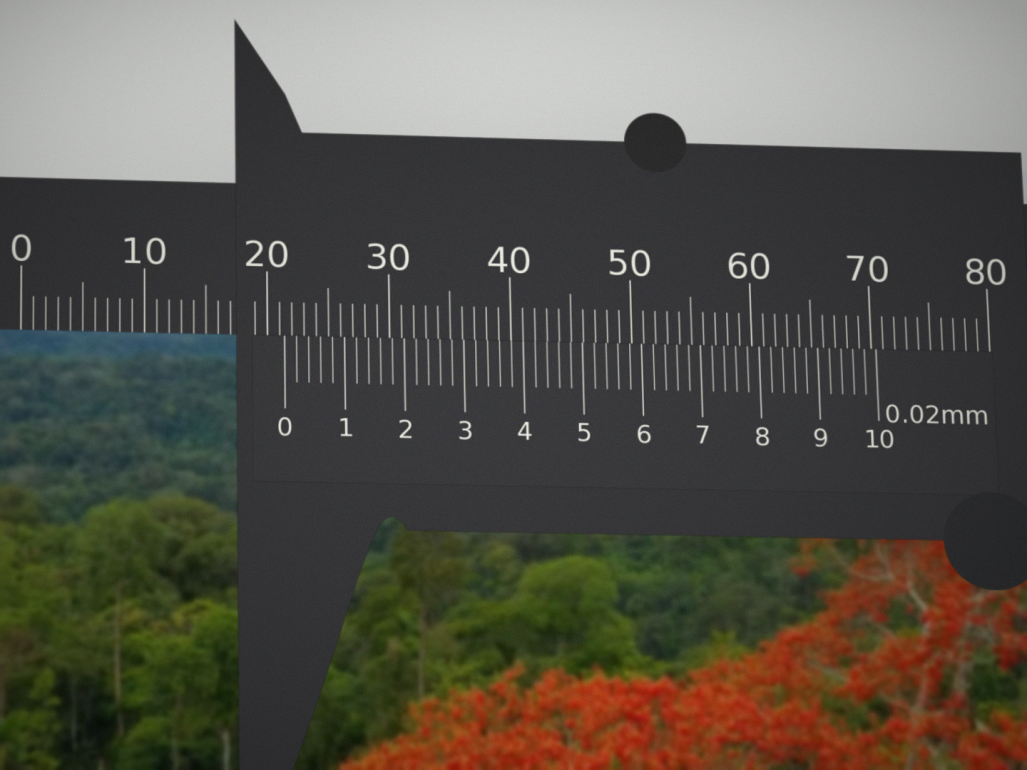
21.4 mm
